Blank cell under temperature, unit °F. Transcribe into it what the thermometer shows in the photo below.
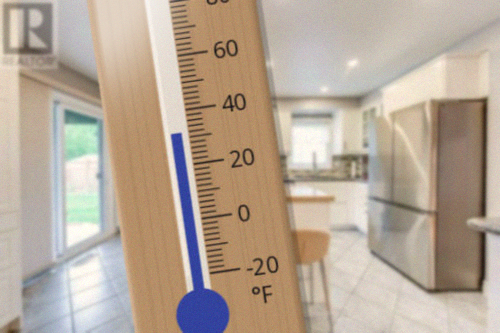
32 °F
